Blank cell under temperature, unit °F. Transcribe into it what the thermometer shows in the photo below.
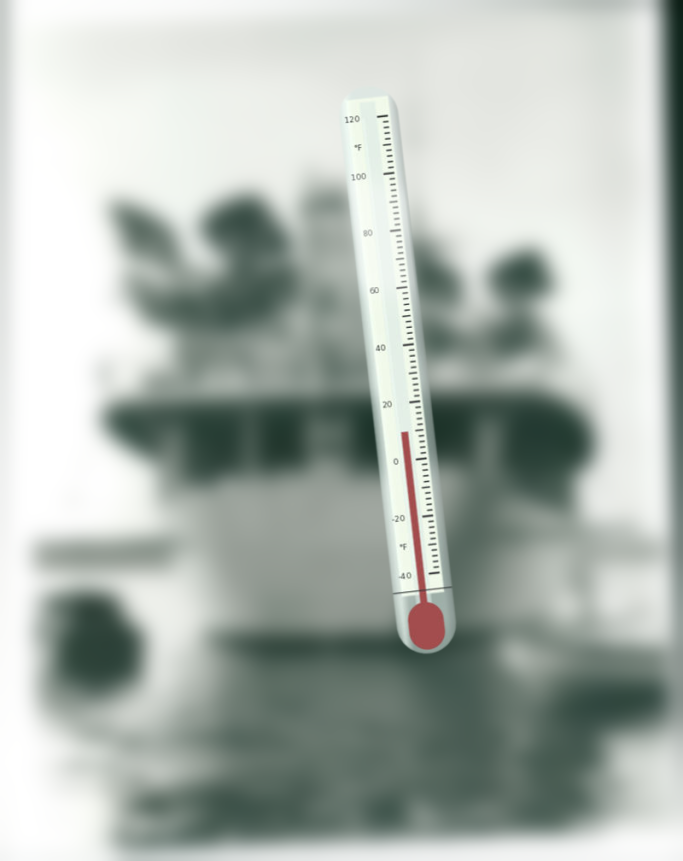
10 °F
